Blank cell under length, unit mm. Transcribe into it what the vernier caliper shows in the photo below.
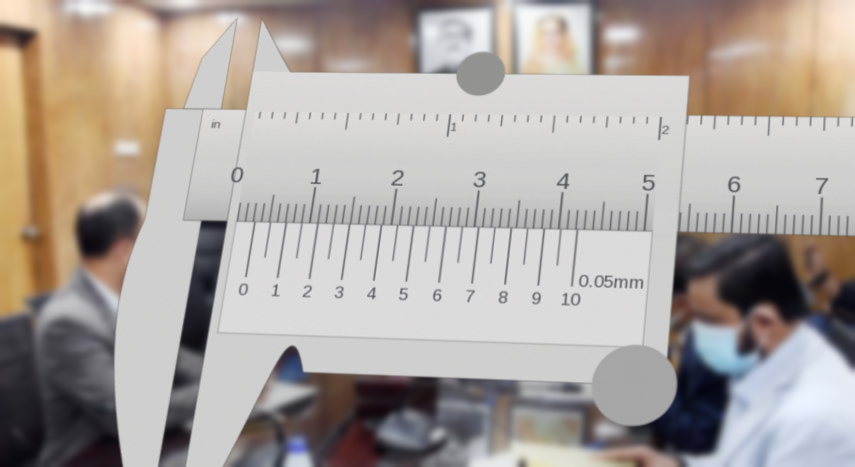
3.2 mm
